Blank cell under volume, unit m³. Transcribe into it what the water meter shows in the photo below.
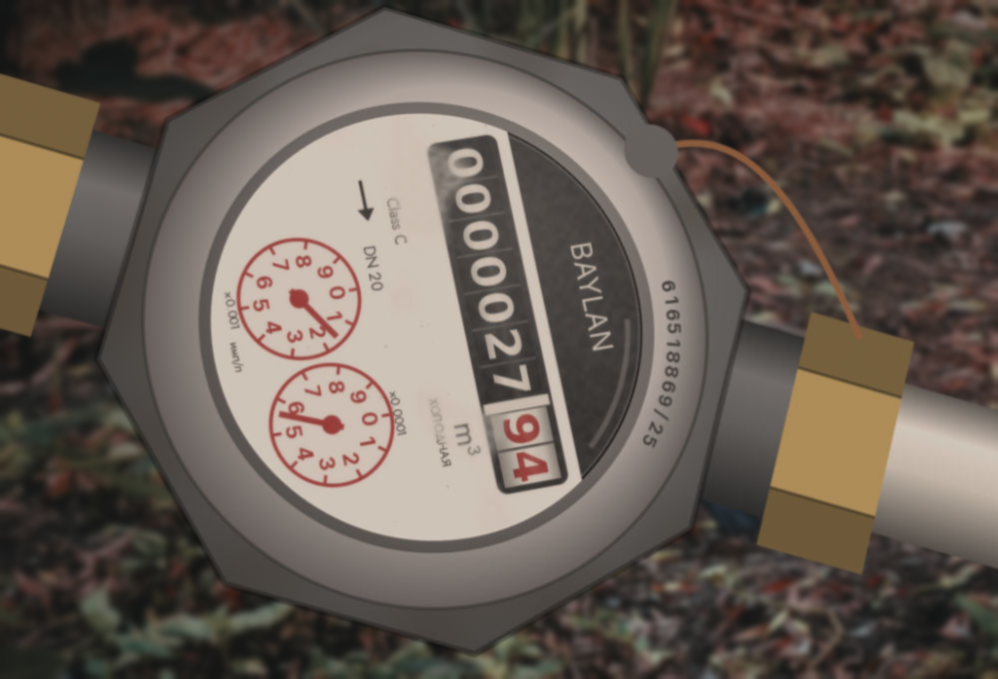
27.9415 m³
